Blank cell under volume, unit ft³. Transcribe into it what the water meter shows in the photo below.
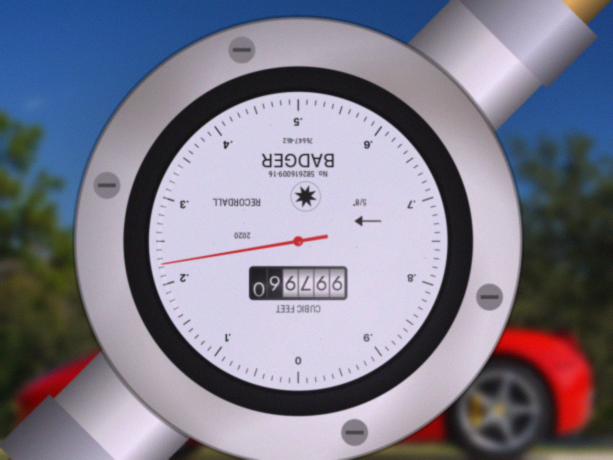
997960.22 ft³
